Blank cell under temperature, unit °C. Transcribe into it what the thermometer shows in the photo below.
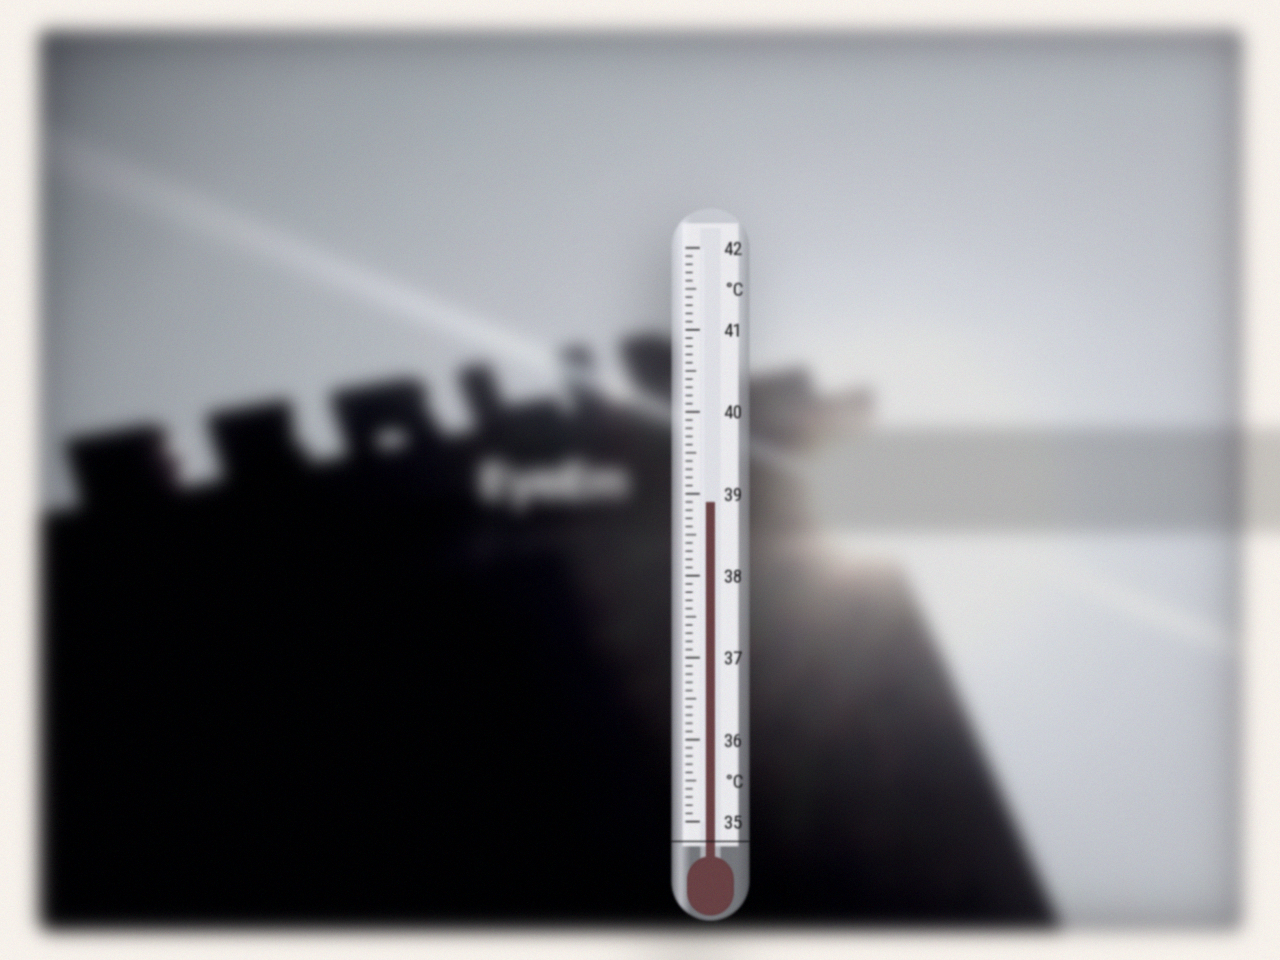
38.9 °C
